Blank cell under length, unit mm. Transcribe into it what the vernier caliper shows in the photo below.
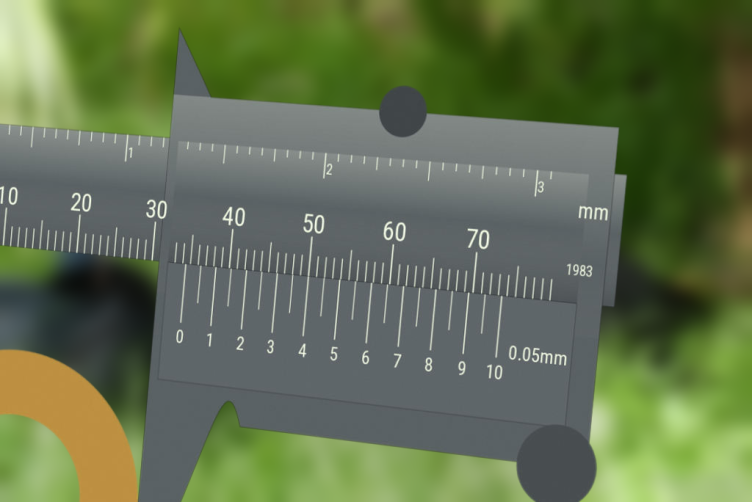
34.4 mm
